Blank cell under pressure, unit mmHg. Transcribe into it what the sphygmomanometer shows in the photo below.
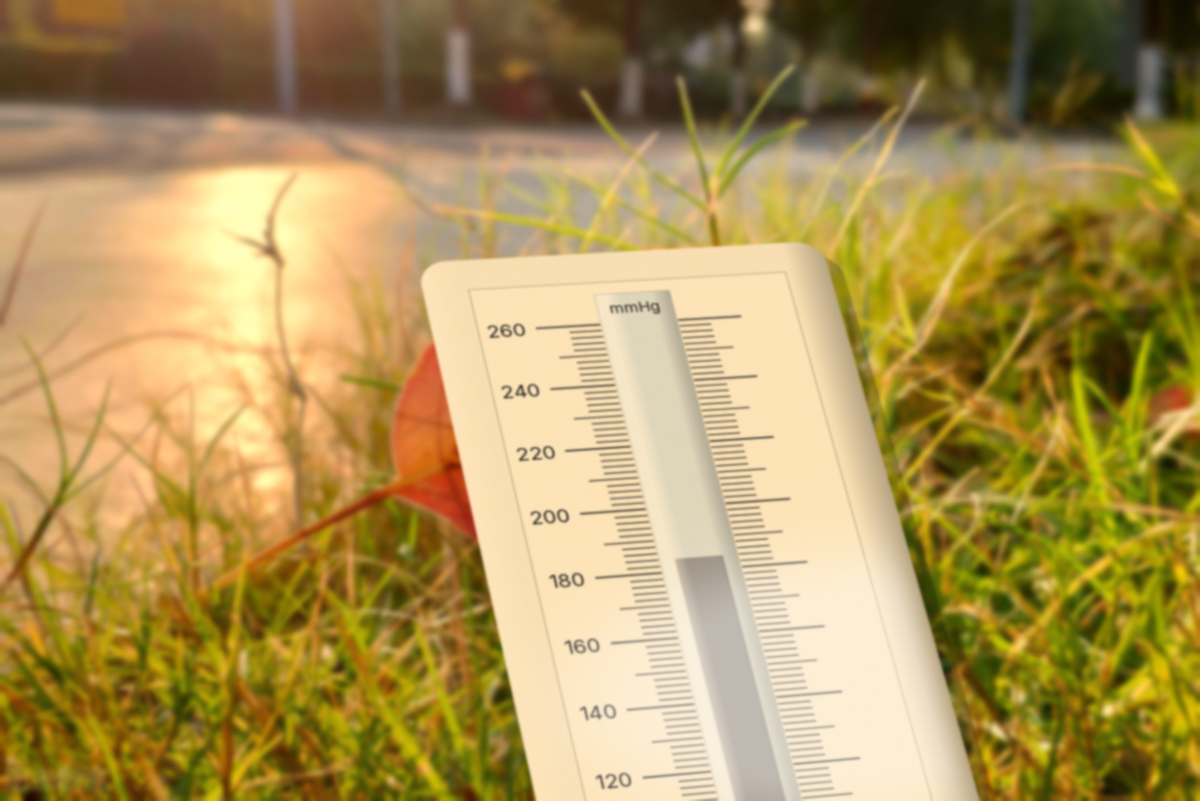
184 mmHg
